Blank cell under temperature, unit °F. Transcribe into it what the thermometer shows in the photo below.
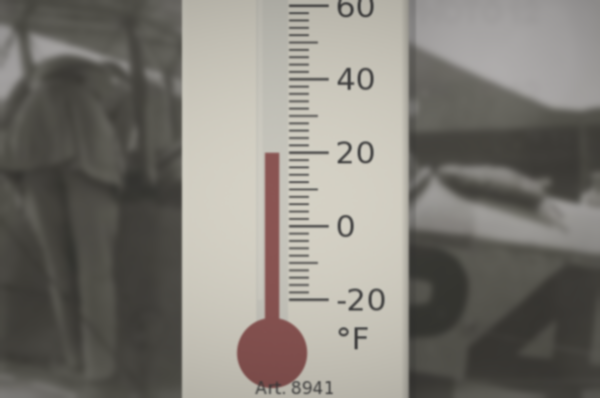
20 °F
